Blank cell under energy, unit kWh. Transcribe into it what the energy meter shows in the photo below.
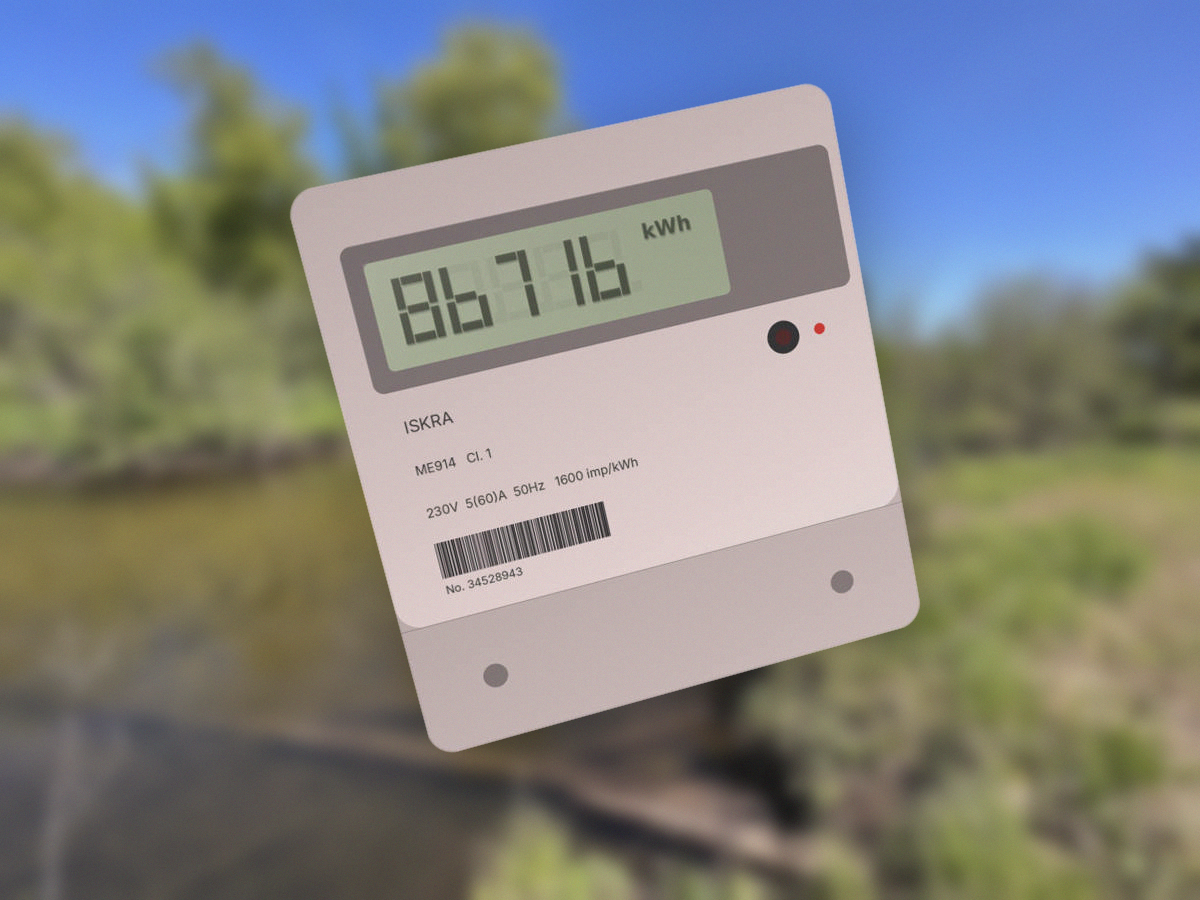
86716 kWh
